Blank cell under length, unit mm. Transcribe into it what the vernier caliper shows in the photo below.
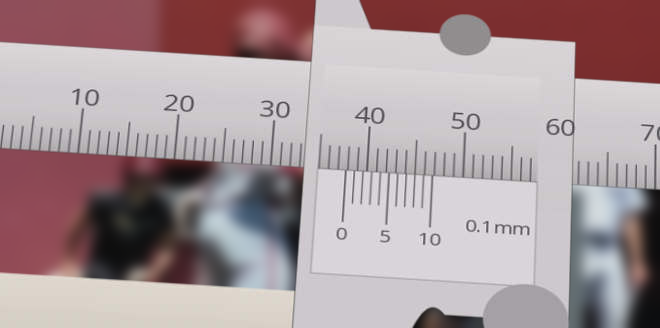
37.8 mm
